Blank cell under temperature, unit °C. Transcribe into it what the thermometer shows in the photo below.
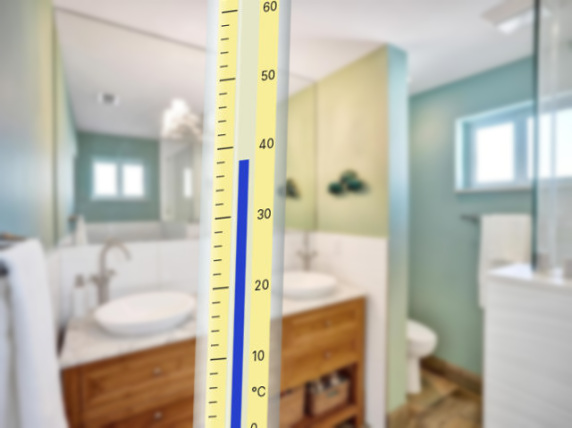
38 °C
